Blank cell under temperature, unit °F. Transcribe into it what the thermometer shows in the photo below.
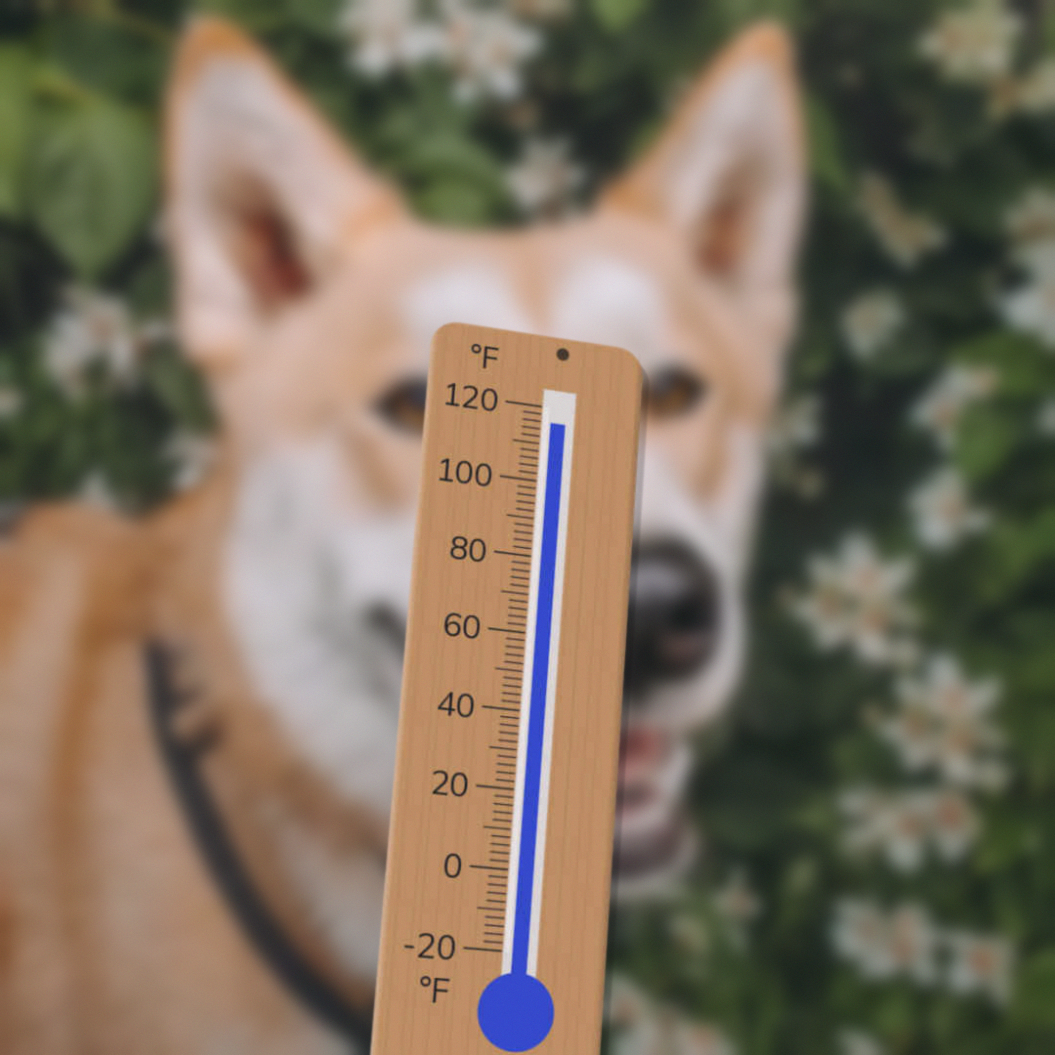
116 °F
